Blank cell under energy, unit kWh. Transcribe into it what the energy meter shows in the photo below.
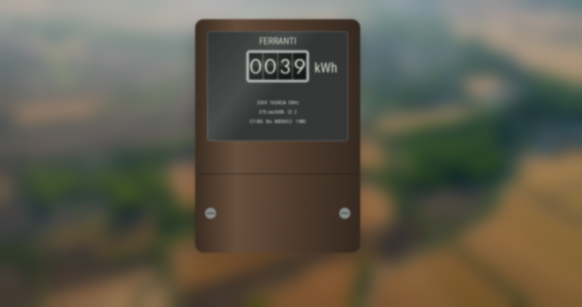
39 kWh
